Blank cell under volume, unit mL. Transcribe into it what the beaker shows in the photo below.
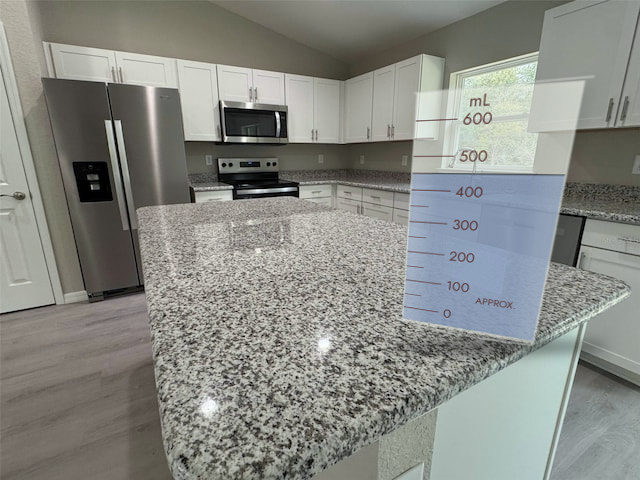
450 mL
